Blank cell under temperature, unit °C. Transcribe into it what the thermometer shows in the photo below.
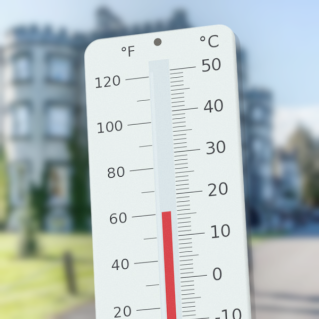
16 °C
